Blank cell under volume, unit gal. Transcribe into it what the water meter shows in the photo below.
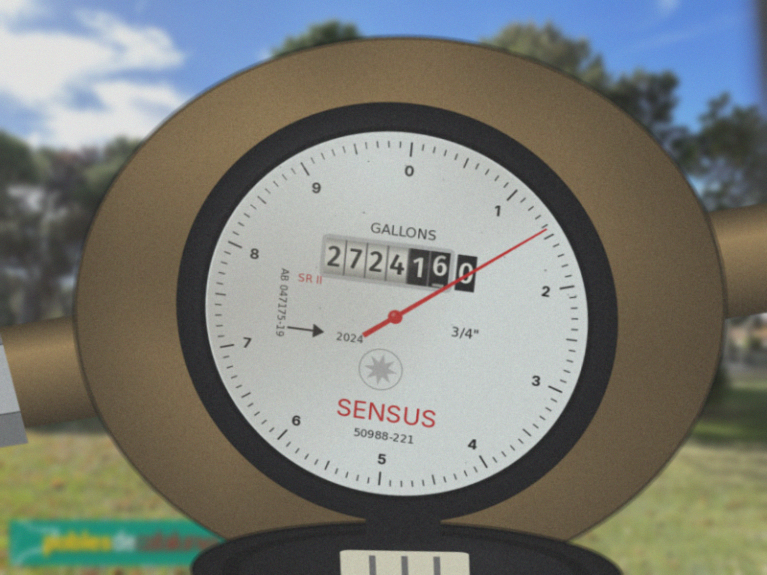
2724161.4 gal
